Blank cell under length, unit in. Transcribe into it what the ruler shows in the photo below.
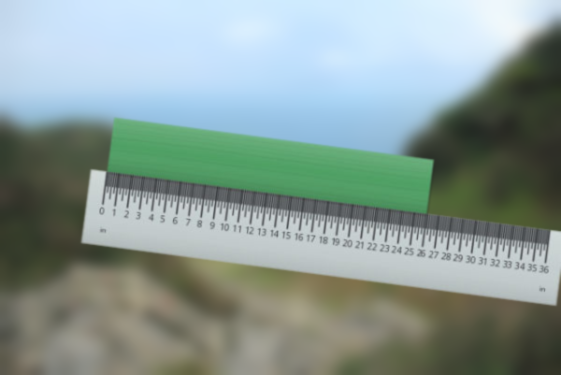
26 in
